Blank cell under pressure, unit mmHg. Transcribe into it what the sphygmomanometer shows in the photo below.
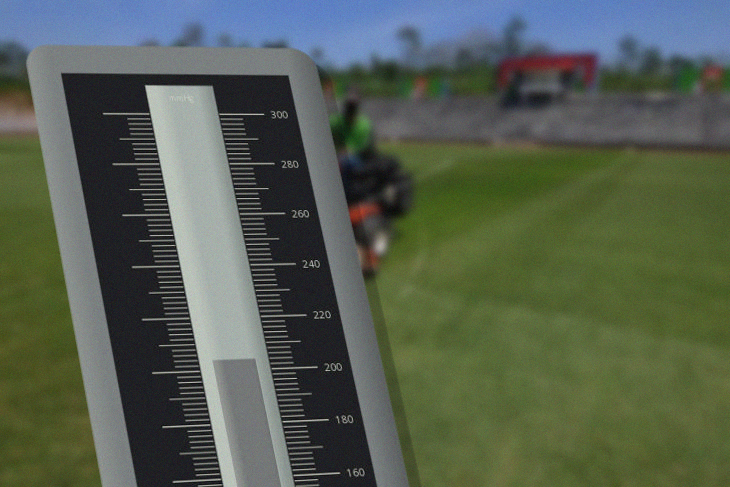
204 mmHg
